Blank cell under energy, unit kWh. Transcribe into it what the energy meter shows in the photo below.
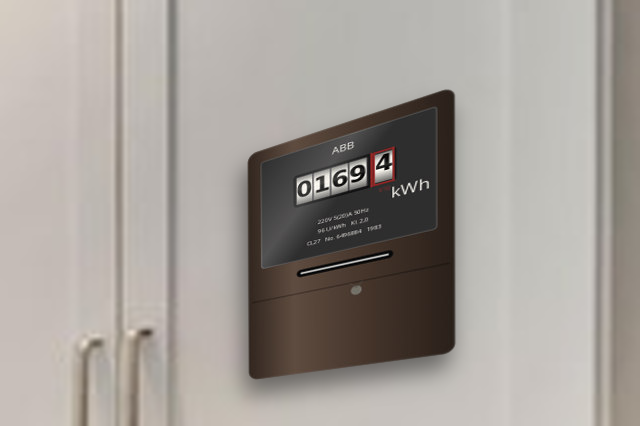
169.4 kWh
